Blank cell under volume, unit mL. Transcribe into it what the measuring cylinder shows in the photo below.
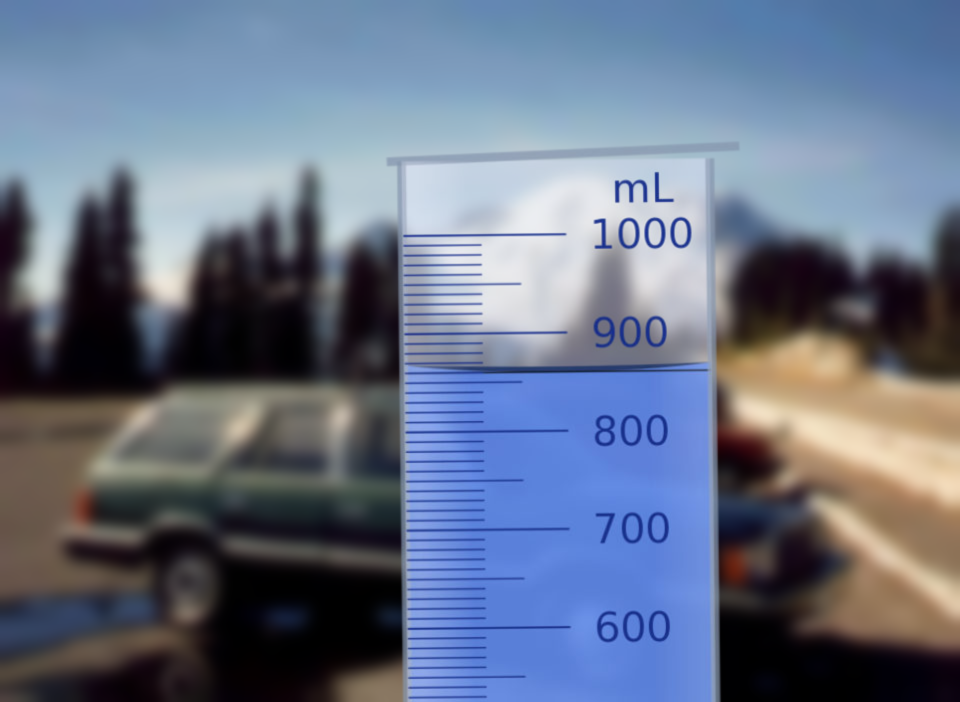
860 mL
